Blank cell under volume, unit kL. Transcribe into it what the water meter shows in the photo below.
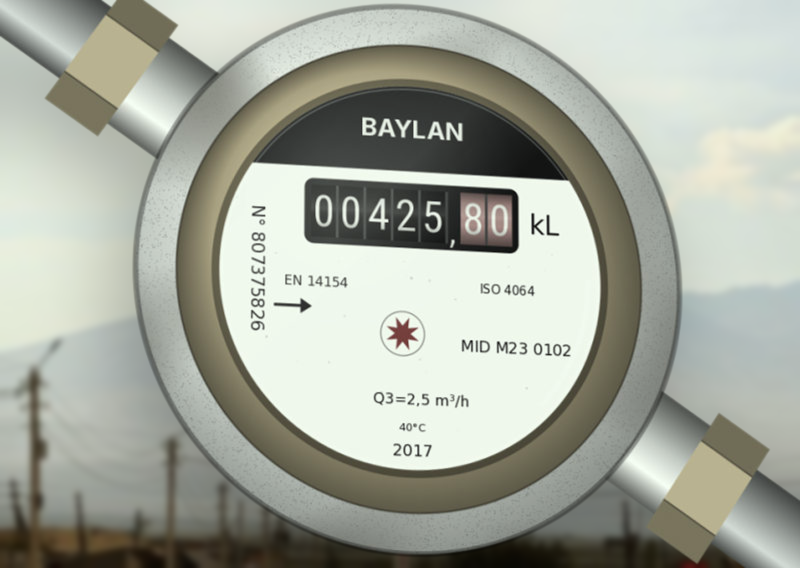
425.80 kL
